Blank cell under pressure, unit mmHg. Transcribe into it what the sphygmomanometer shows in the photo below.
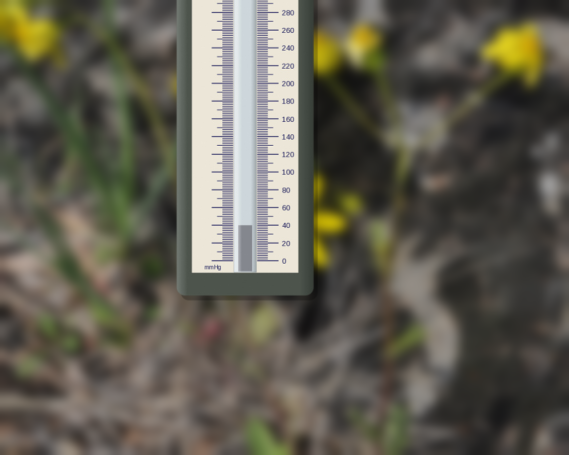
40 mmHg
